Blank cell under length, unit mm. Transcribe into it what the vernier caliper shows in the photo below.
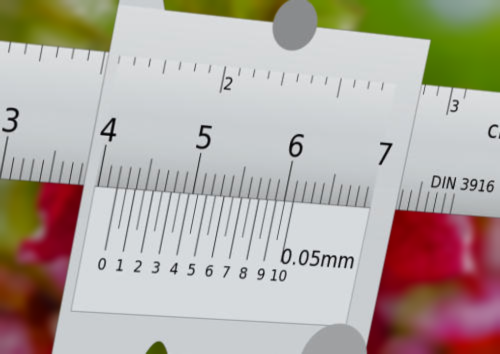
42.0 mm
